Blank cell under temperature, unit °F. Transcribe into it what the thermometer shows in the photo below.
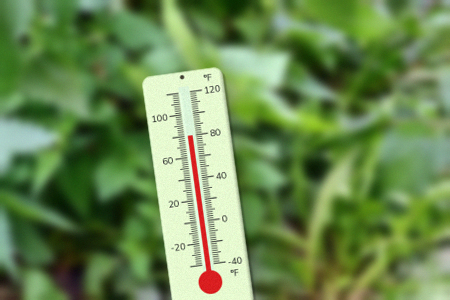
80 °F
